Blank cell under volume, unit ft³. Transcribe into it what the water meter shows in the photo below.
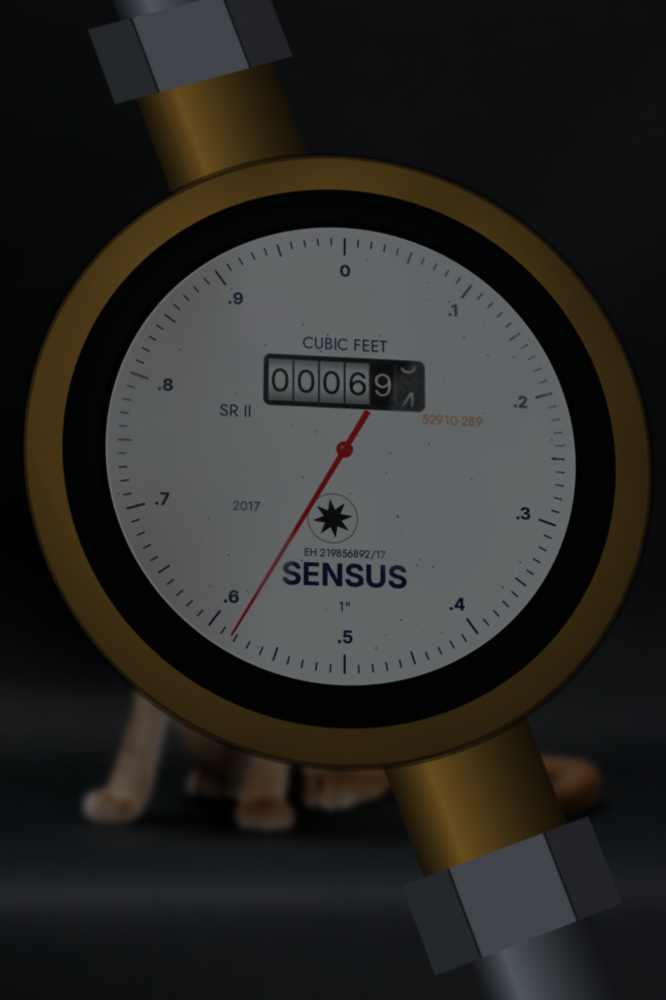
693.58 ft³
